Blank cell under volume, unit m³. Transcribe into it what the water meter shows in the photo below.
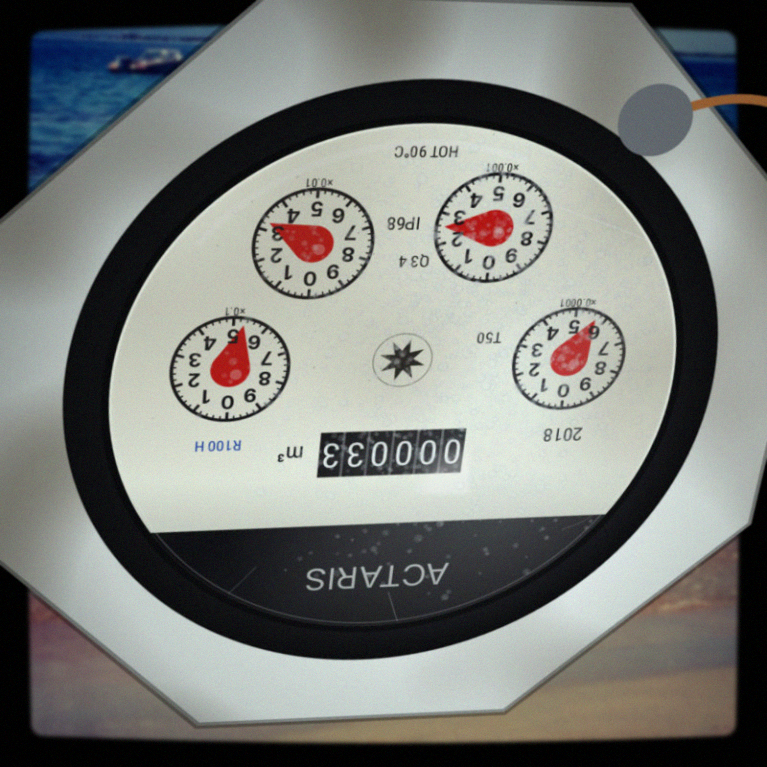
33.5325 m³
